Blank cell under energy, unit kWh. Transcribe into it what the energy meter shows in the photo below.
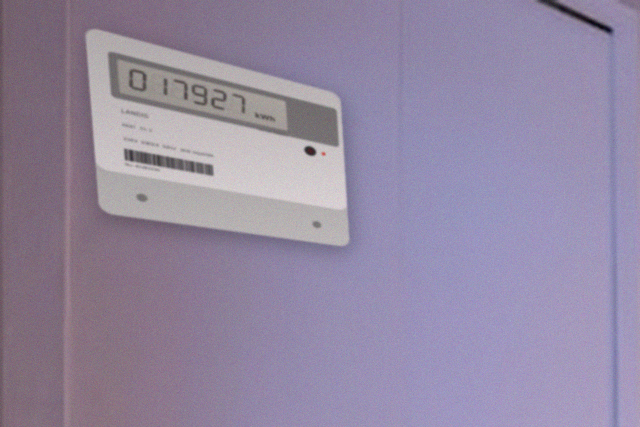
17927 kWh
